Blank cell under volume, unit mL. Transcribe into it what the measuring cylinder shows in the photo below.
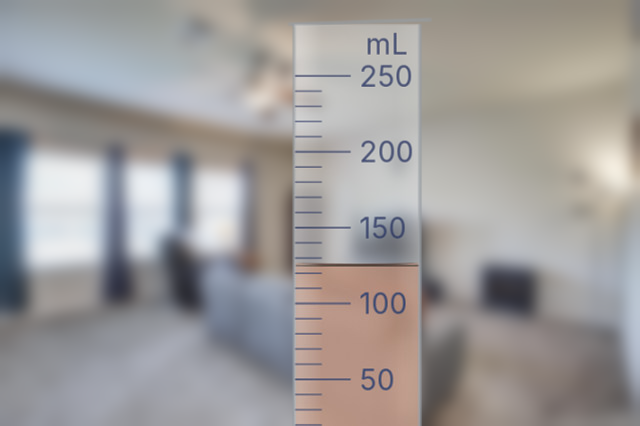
125 mL
